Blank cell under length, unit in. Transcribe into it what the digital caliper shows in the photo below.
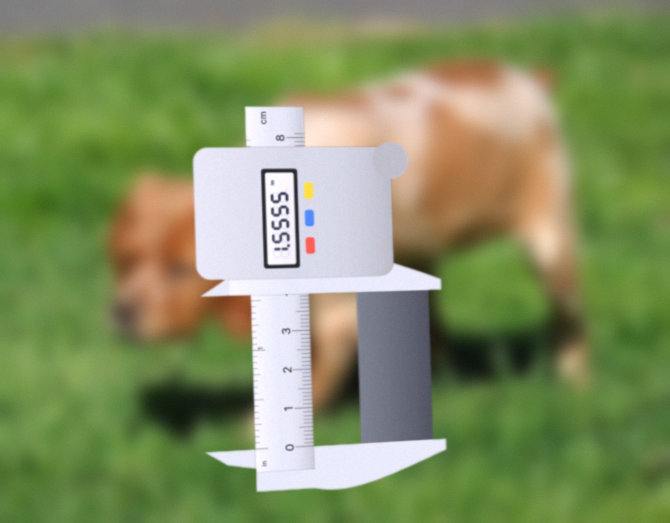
1.5555 in
